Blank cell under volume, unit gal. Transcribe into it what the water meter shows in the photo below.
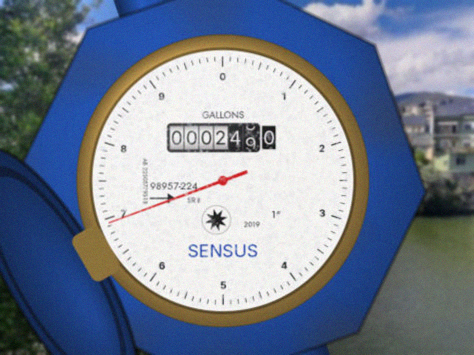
2486.9 gal
